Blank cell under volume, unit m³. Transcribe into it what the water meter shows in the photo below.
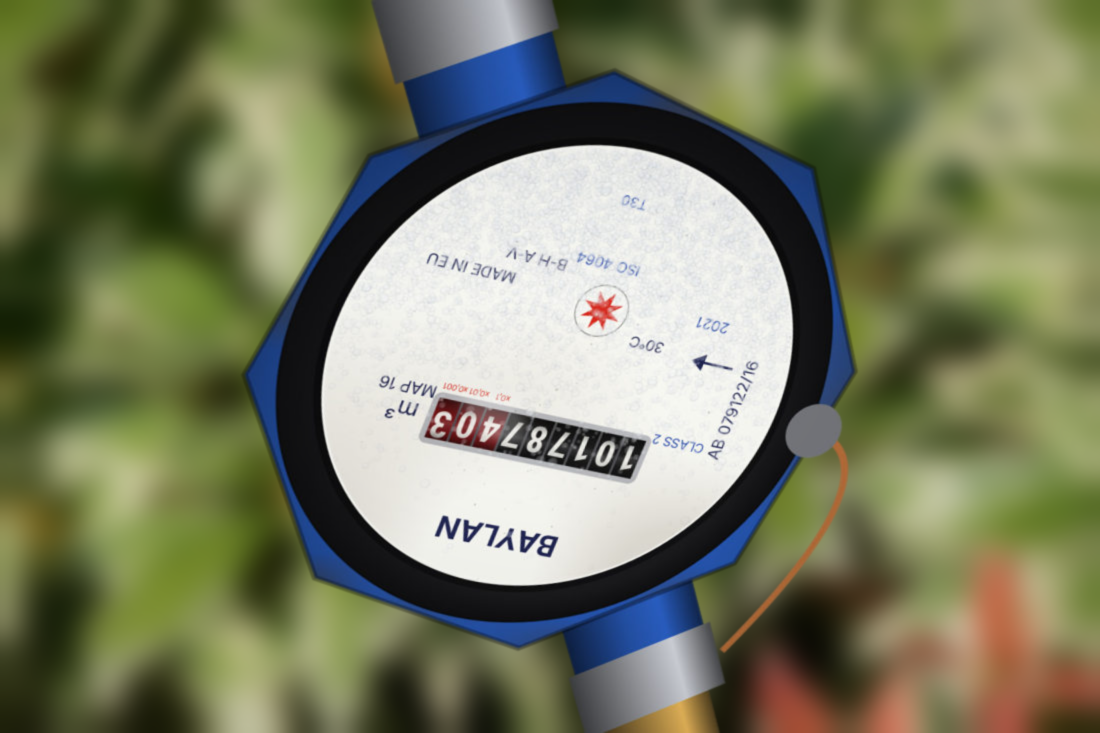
101787.403 m³
